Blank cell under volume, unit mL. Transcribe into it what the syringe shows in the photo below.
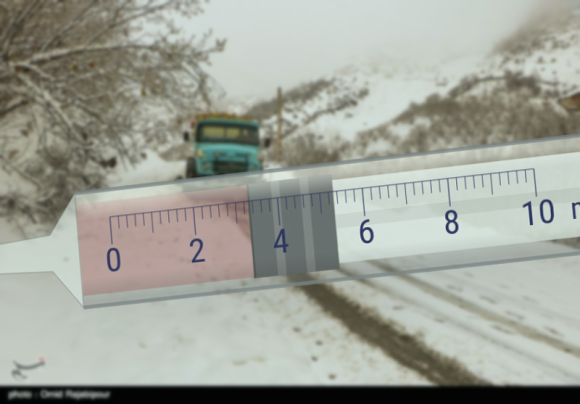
3.3 mL
